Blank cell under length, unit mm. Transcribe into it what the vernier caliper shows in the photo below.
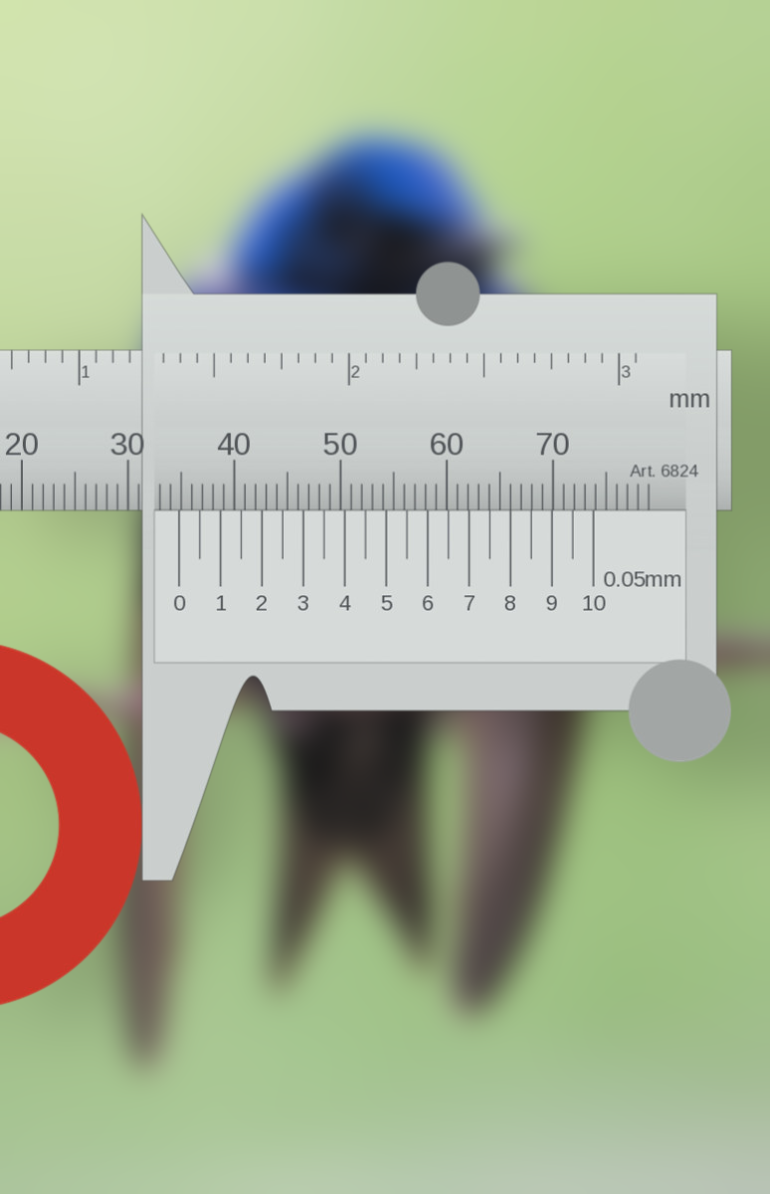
34.8 mm
